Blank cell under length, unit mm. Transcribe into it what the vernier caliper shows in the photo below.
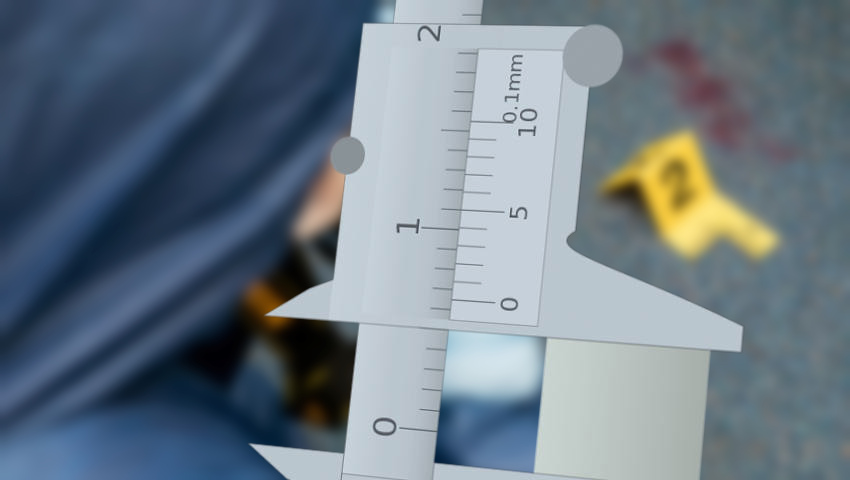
6.5 mm
